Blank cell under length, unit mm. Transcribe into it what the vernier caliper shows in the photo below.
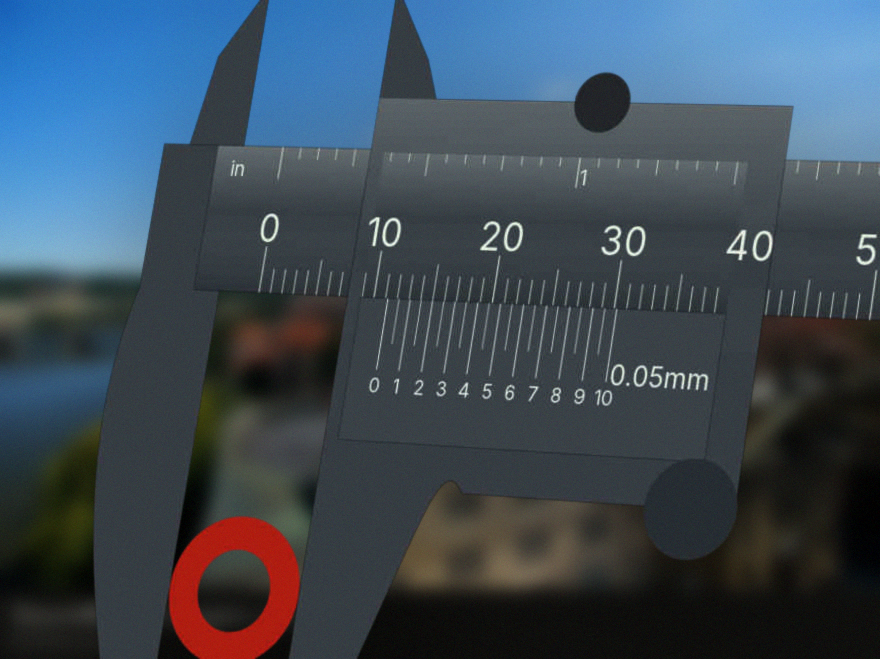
11.2 mm
